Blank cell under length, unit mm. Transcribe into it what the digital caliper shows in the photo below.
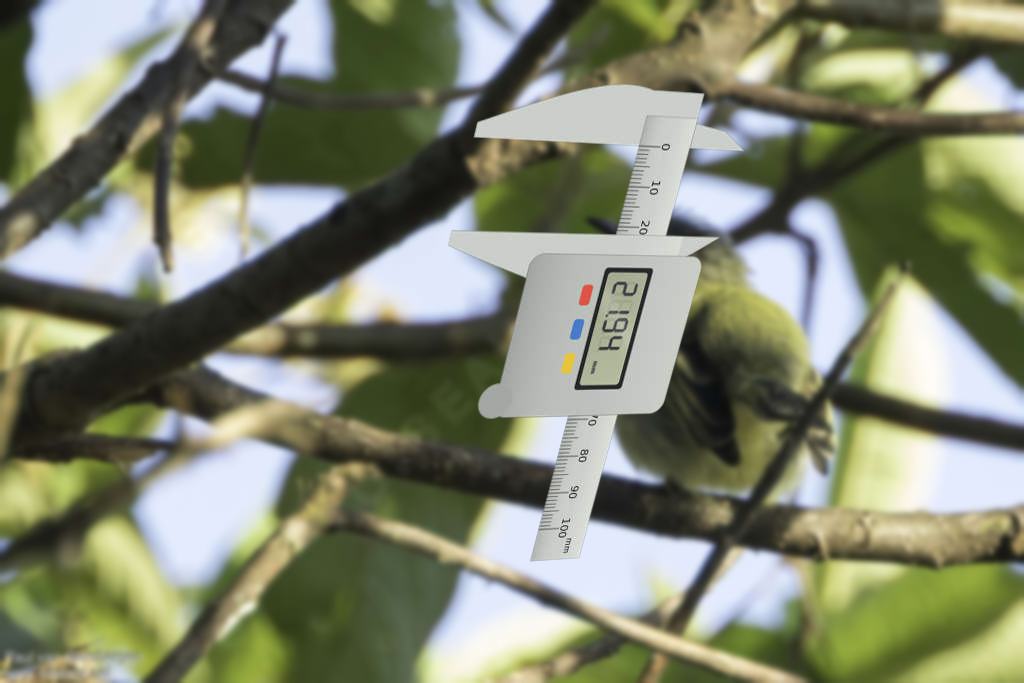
21.94 mm
